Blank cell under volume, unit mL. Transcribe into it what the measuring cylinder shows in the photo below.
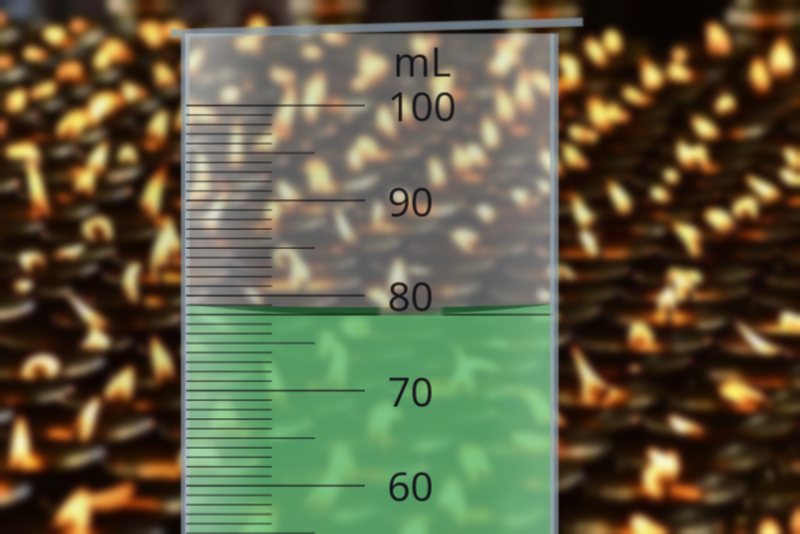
78 mL
